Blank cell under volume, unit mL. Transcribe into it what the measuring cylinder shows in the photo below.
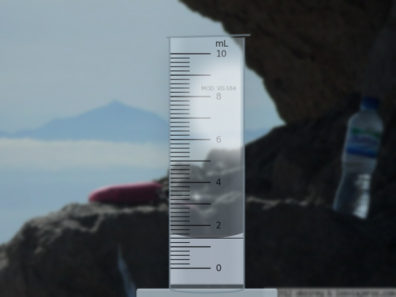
1.4 mL
